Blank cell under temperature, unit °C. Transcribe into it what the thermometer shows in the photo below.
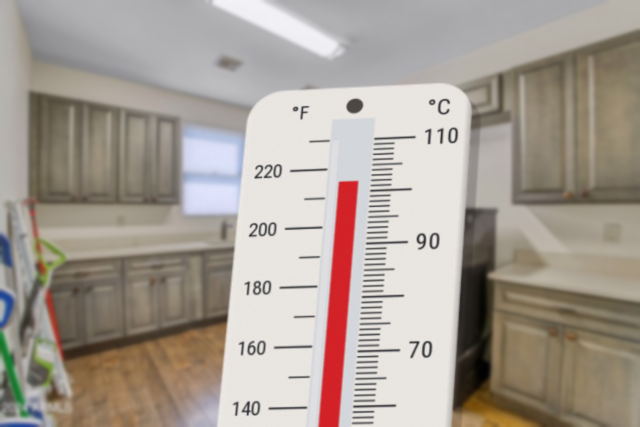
102 °C
